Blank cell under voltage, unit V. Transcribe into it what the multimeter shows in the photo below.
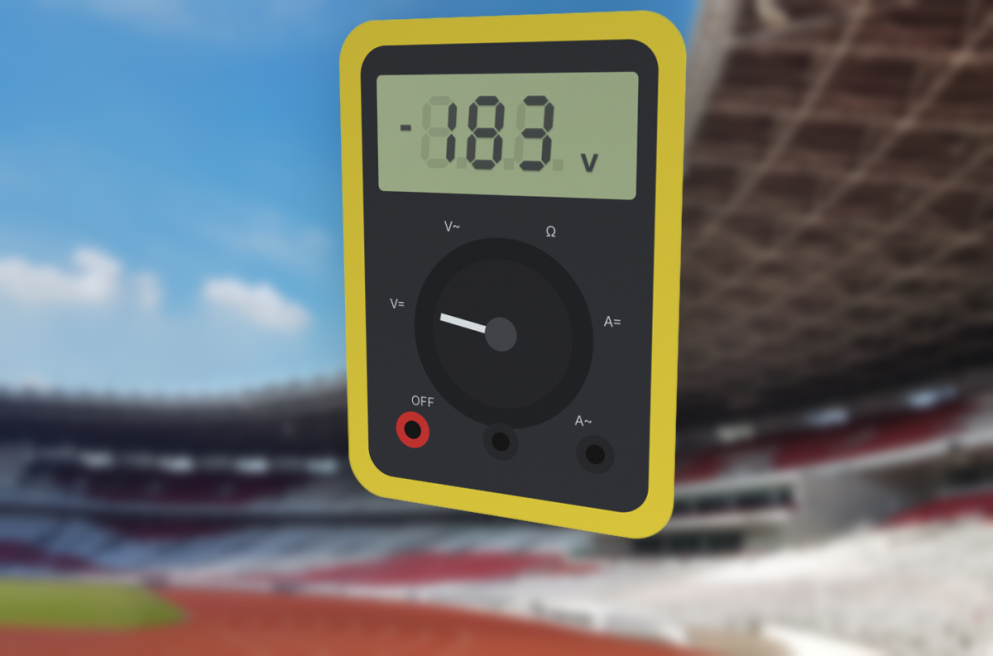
-183 V
